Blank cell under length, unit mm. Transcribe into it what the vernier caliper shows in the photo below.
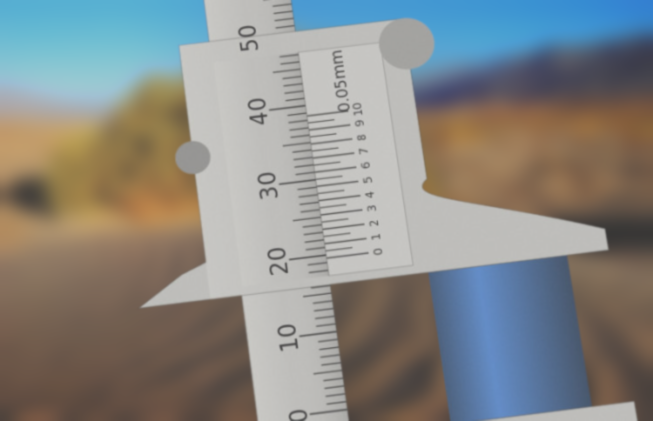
19.6 mm
